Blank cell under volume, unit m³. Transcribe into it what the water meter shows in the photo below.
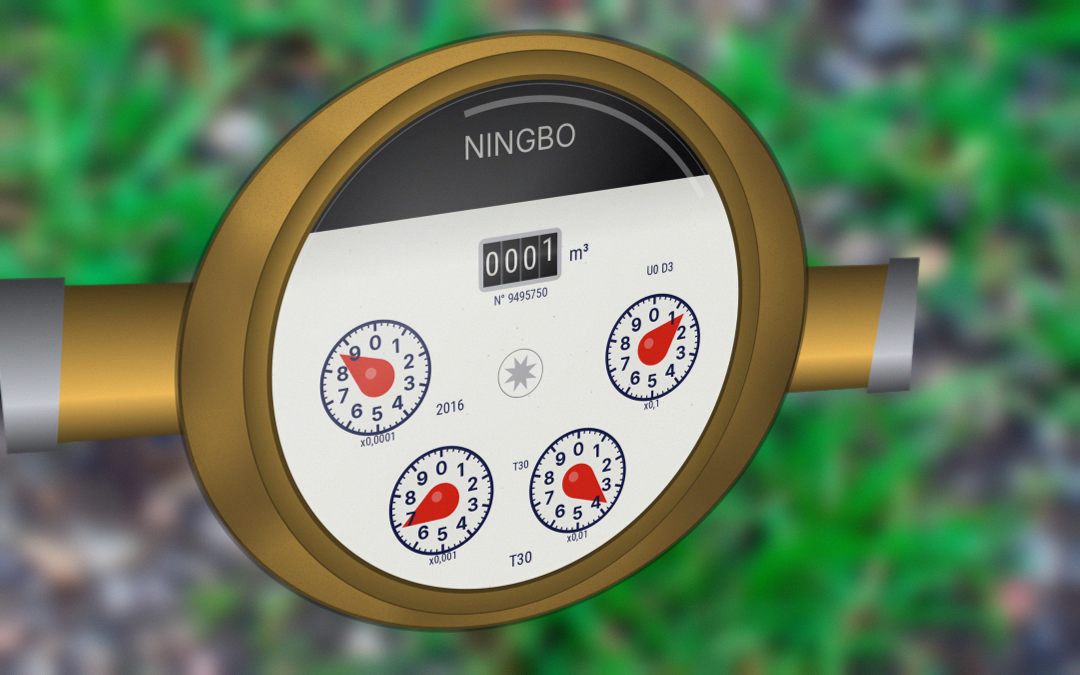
1.1368 m³
